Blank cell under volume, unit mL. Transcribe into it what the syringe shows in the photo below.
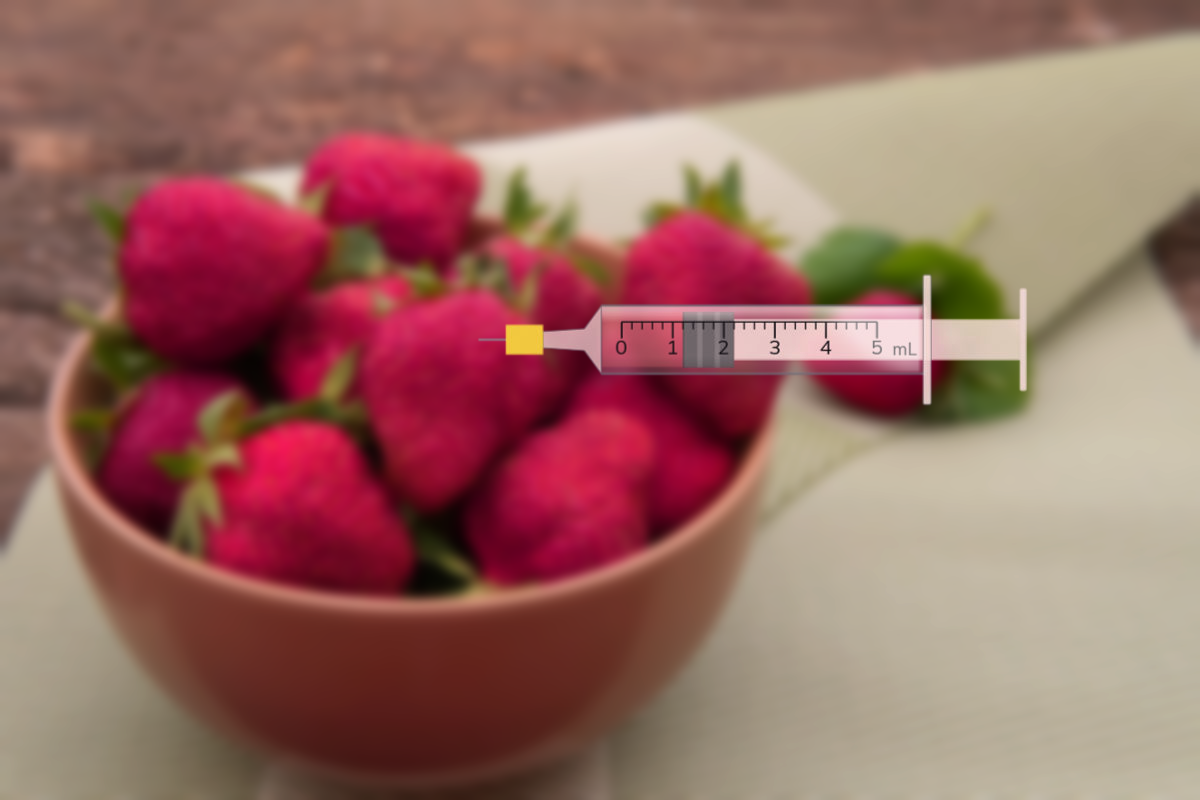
1.2 mL
